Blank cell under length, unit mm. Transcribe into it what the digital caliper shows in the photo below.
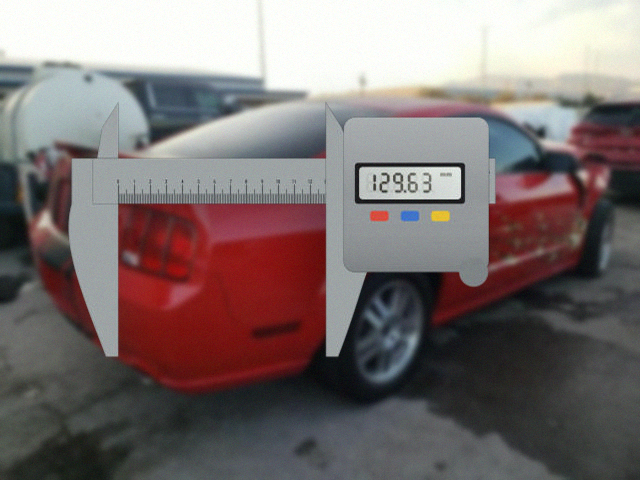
129.63 mm
